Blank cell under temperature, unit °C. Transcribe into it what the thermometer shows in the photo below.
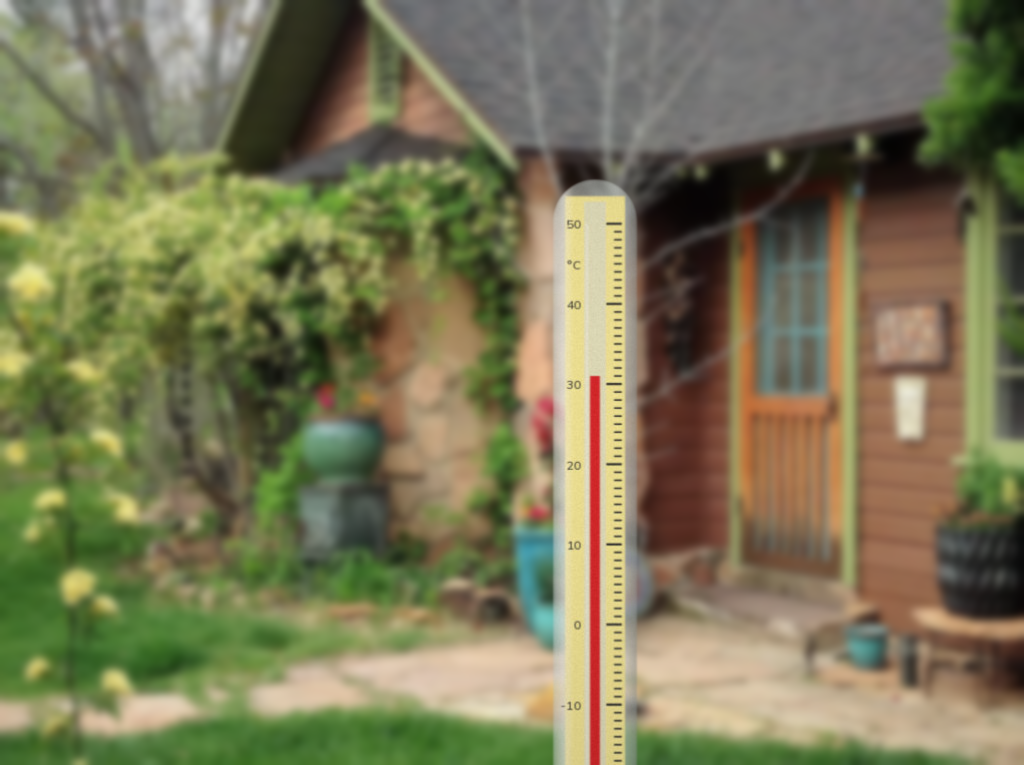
31 °C
